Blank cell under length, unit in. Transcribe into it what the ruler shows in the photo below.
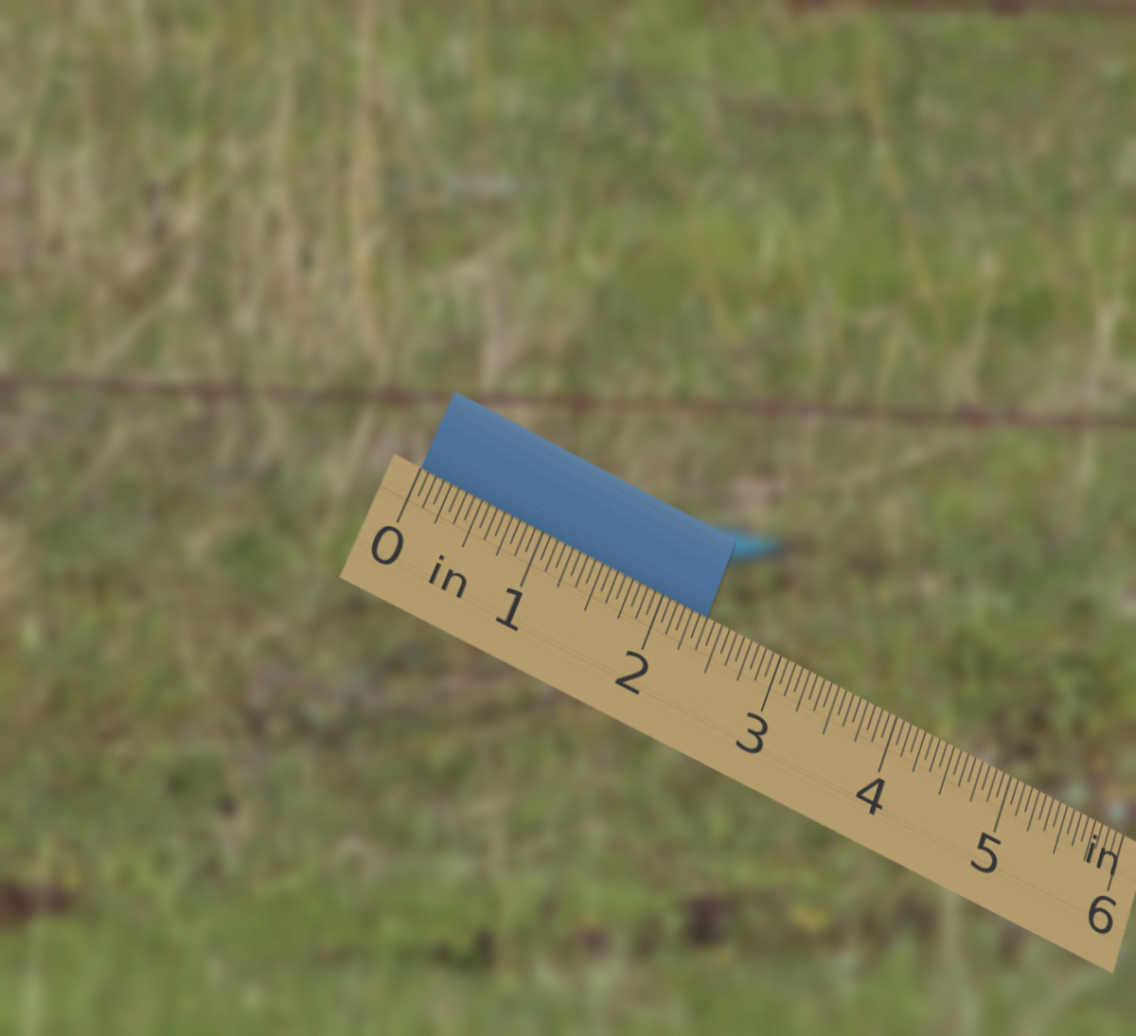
2.375 in
